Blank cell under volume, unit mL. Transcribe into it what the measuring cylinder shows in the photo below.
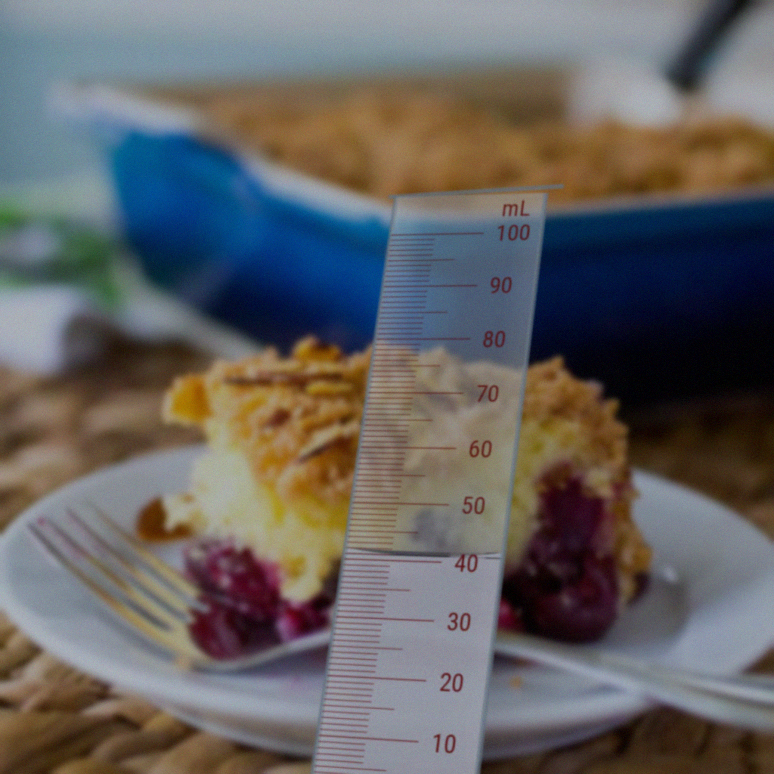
41 mL
